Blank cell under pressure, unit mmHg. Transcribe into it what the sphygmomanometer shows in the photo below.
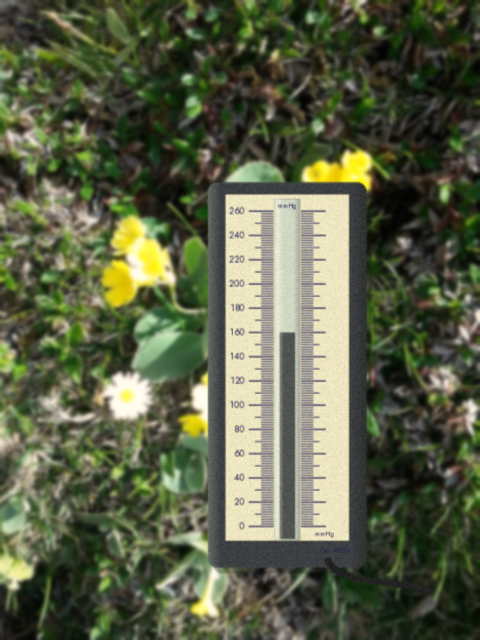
160 mmHg
